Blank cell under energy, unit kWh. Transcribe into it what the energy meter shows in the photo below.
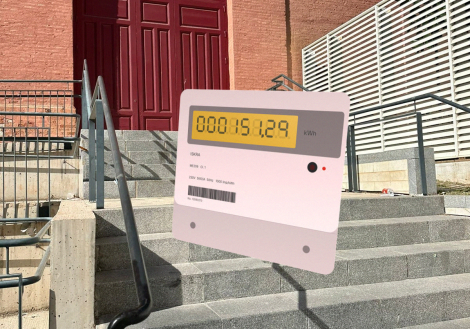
151.29 kWh
